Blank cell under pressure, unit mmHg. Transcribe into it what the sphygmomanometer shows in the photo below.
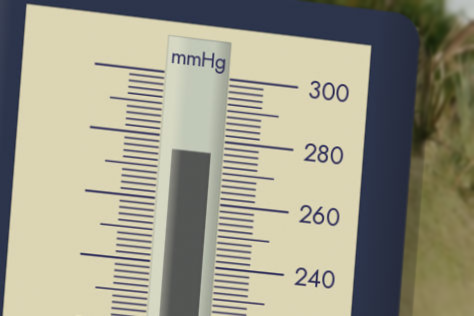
276 mmHg
